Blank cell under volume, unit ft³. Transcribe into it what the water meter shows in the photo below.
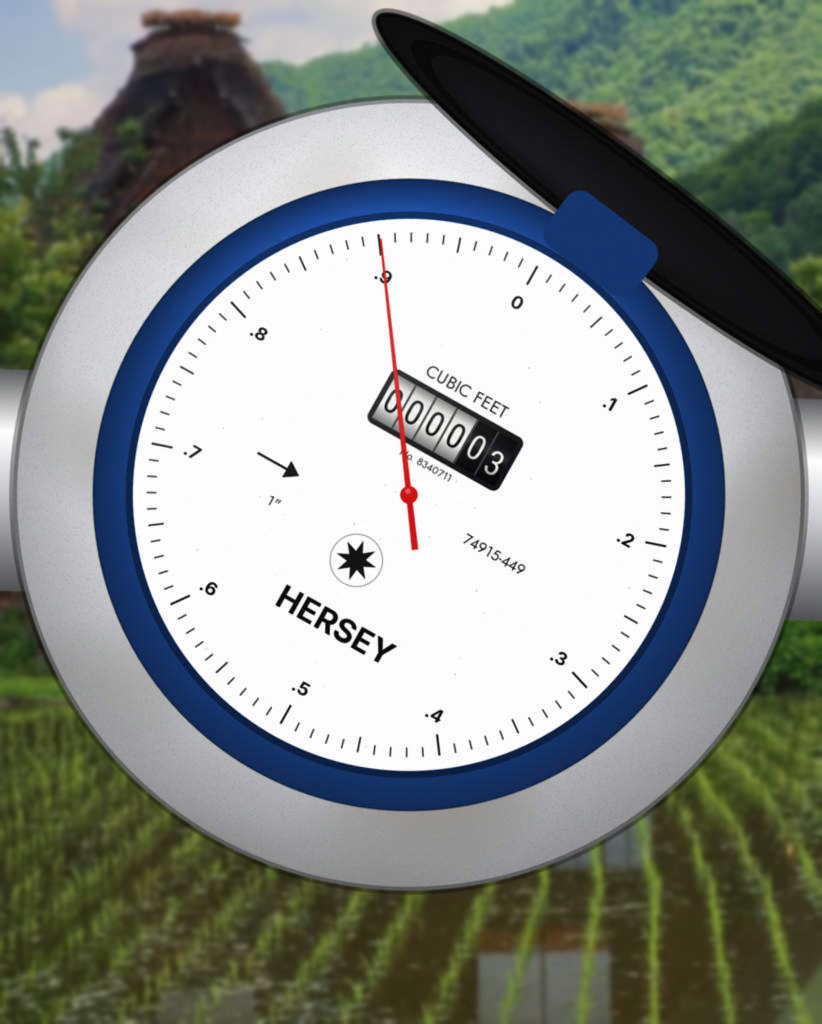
2.90 ft³
